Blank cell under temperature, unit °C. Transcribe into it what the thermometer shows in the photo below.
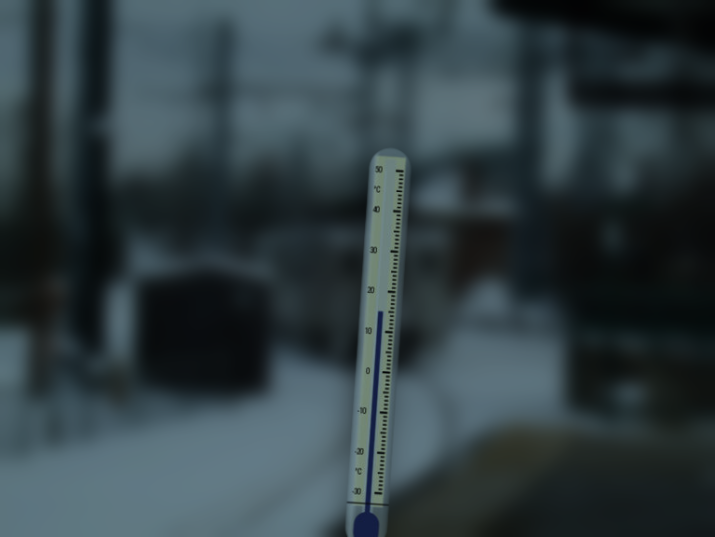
15 °C
